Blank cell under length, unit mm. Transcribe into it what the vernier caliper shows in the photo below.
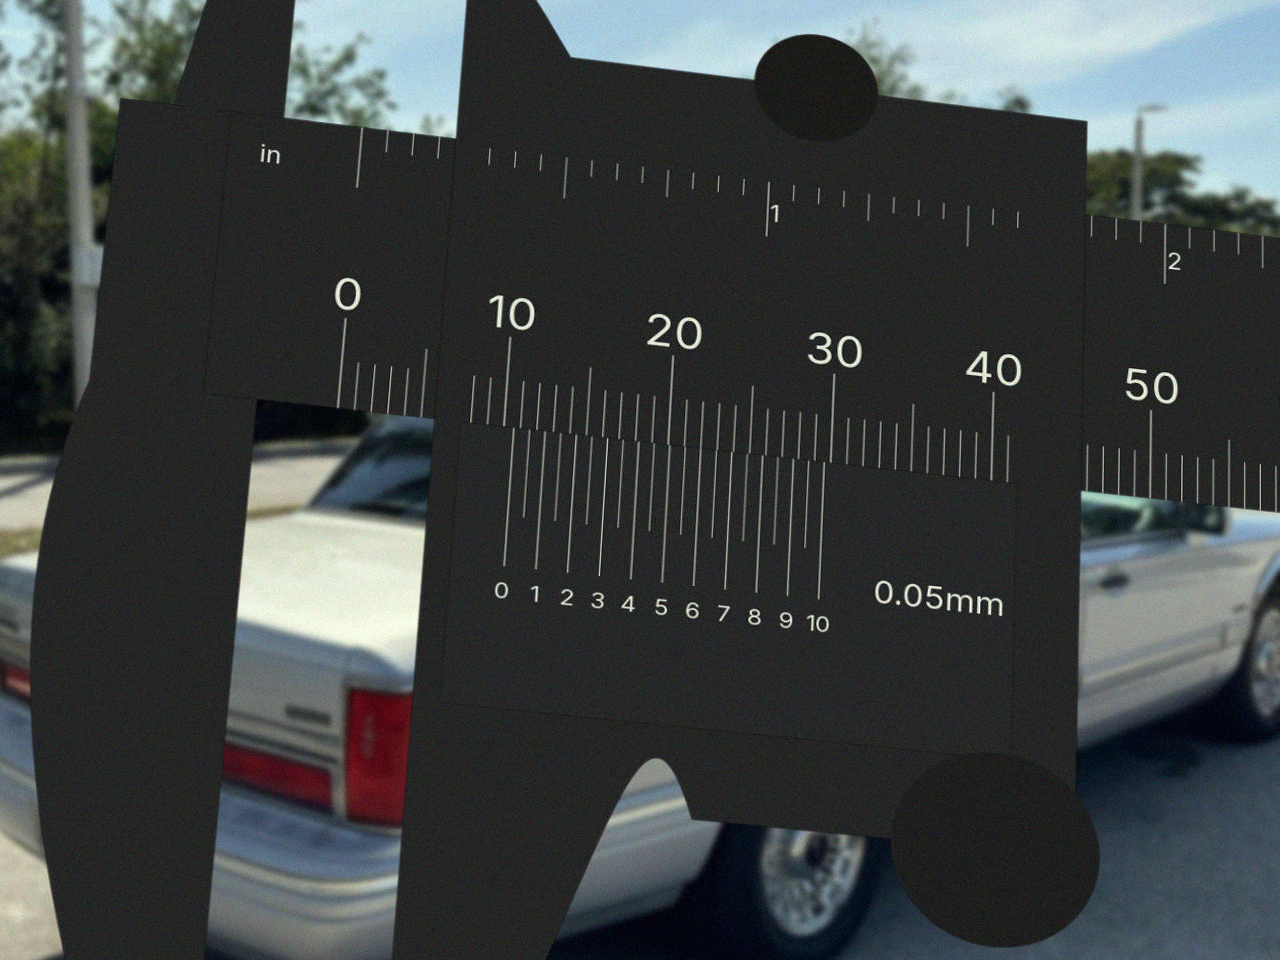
10.6 mm
